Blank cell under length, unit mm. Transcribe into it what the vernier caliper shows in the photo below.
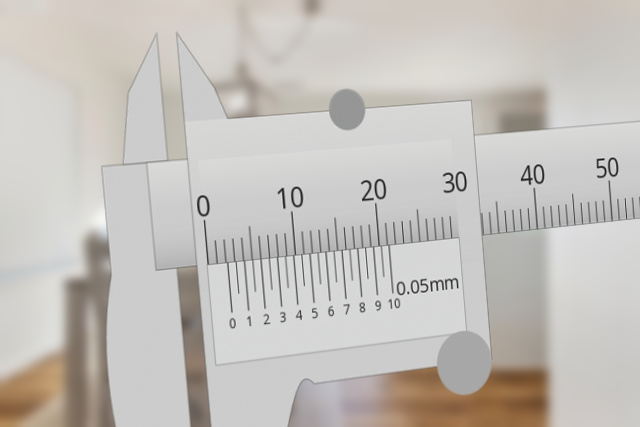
2.2 mm
